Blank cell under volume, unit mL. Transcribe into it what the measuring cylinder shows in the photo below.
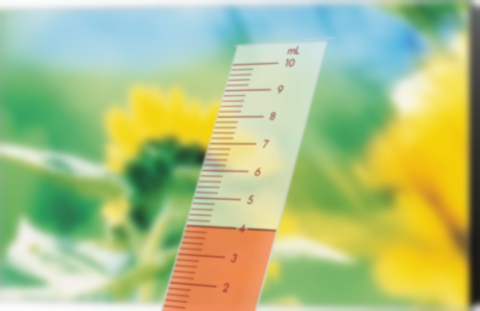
4 mL
